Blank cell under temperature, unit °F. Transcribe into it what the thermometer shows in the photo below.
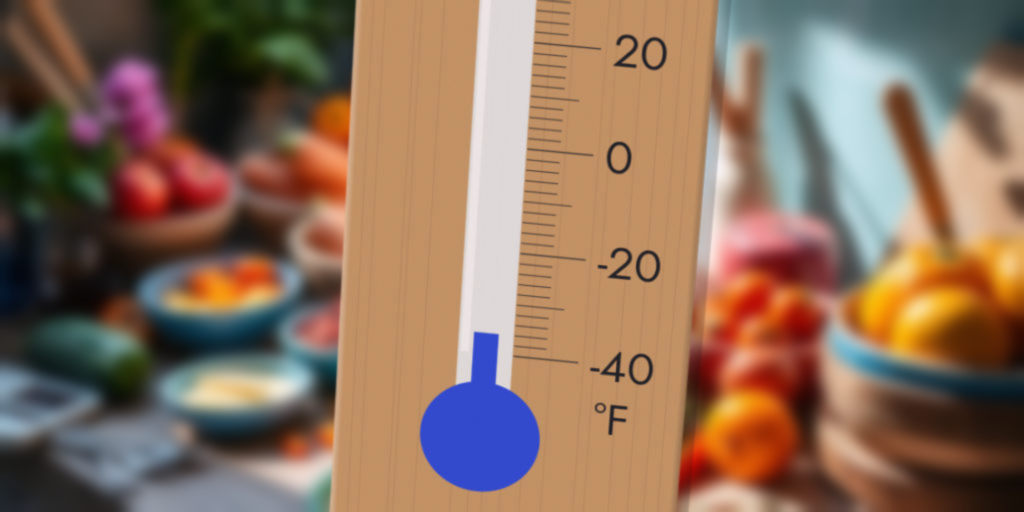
-36 °F
